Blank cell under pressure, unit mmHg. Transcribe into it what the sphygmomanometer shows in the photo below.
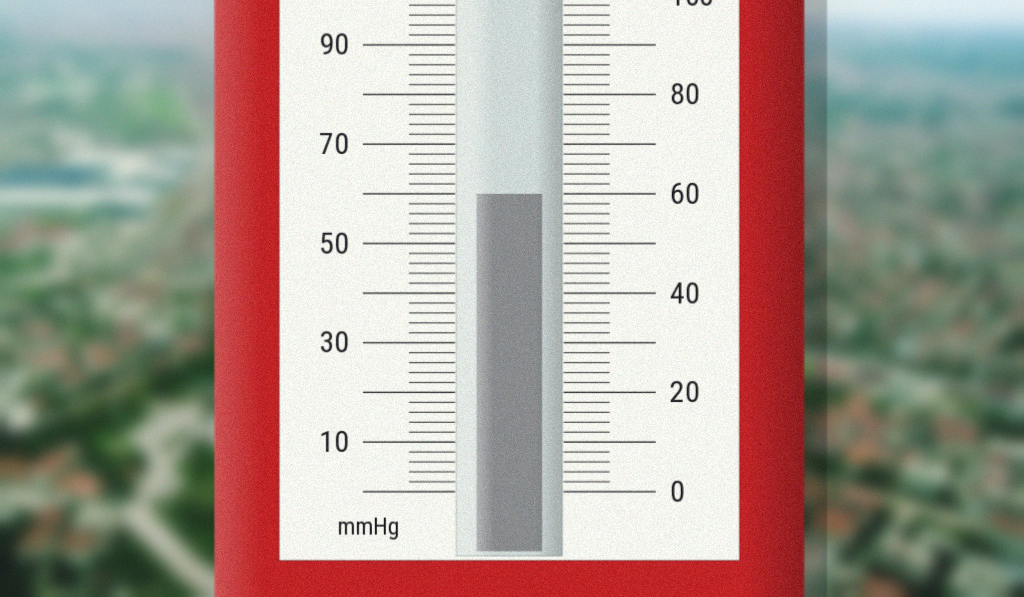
60 mmHg
